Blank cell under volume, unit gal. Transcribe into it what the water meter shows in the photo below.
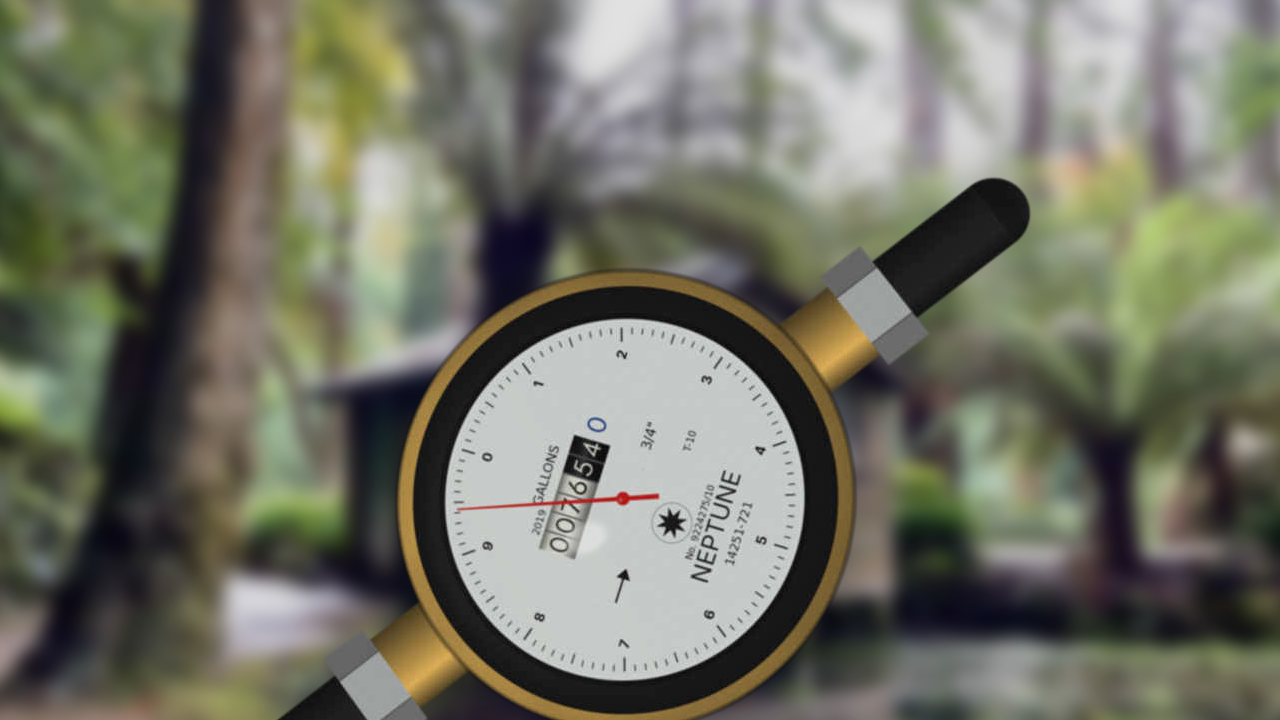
76539.4 gal
